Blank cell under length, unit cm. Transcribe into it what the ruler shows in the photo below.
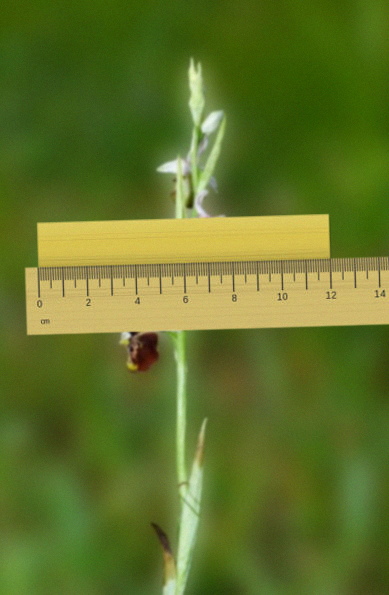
12 cm
